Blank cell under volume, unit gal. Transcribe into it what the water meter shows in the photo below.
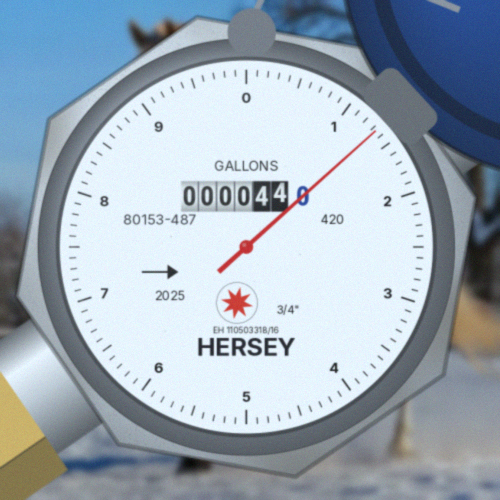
441.3 gal
